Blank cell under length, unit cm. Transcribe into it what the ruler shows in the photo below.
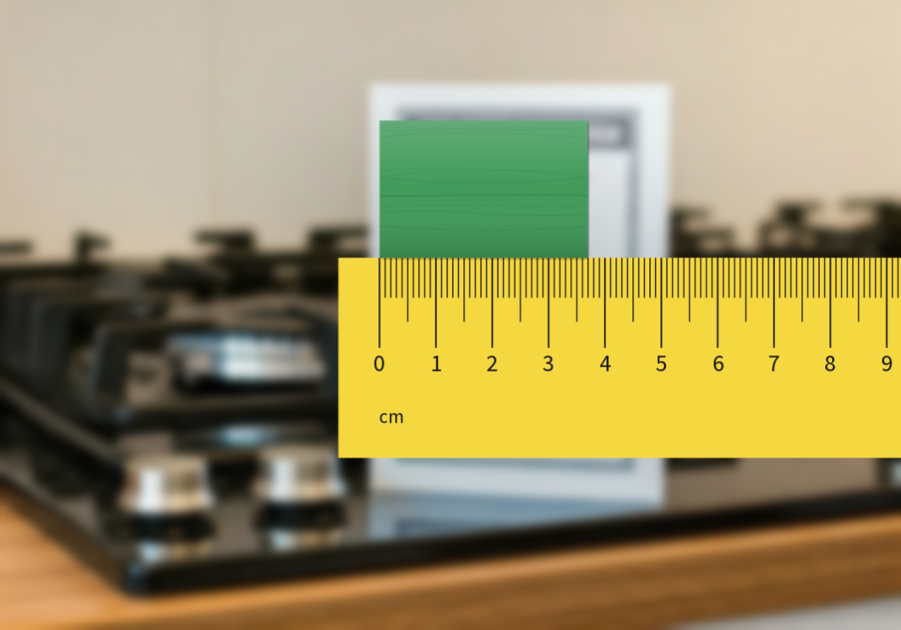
3.7 cm
